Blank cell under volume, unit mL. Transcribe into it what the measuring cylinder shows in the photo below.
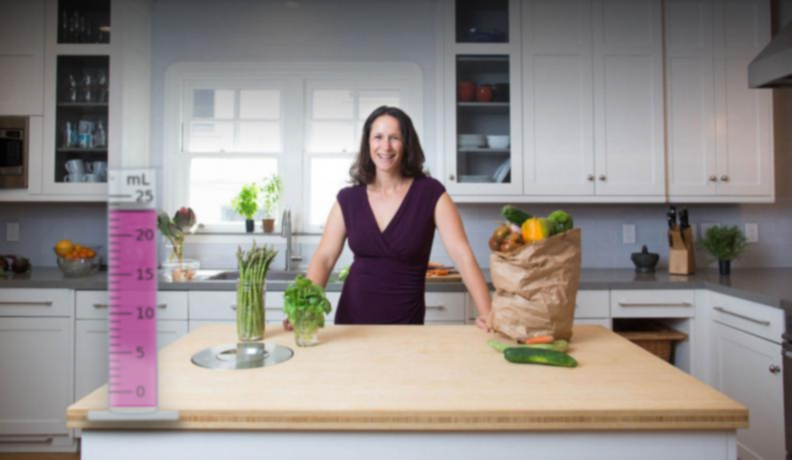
23 mL
